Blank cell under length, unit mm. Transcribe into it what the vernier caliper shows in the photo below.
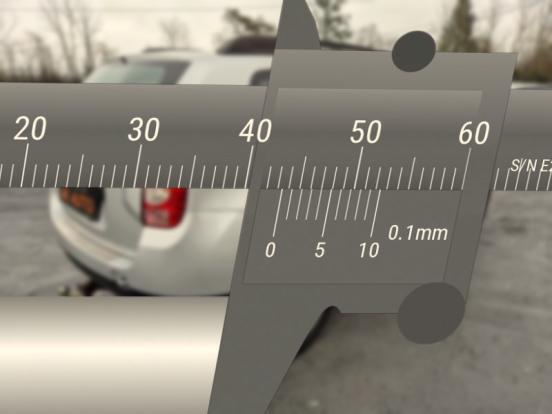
43.4 mm
